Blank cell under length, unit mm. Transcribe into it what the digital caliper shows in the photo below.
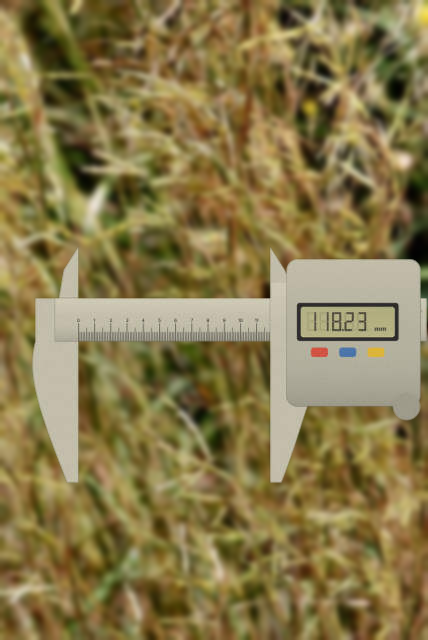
118.23 mm
